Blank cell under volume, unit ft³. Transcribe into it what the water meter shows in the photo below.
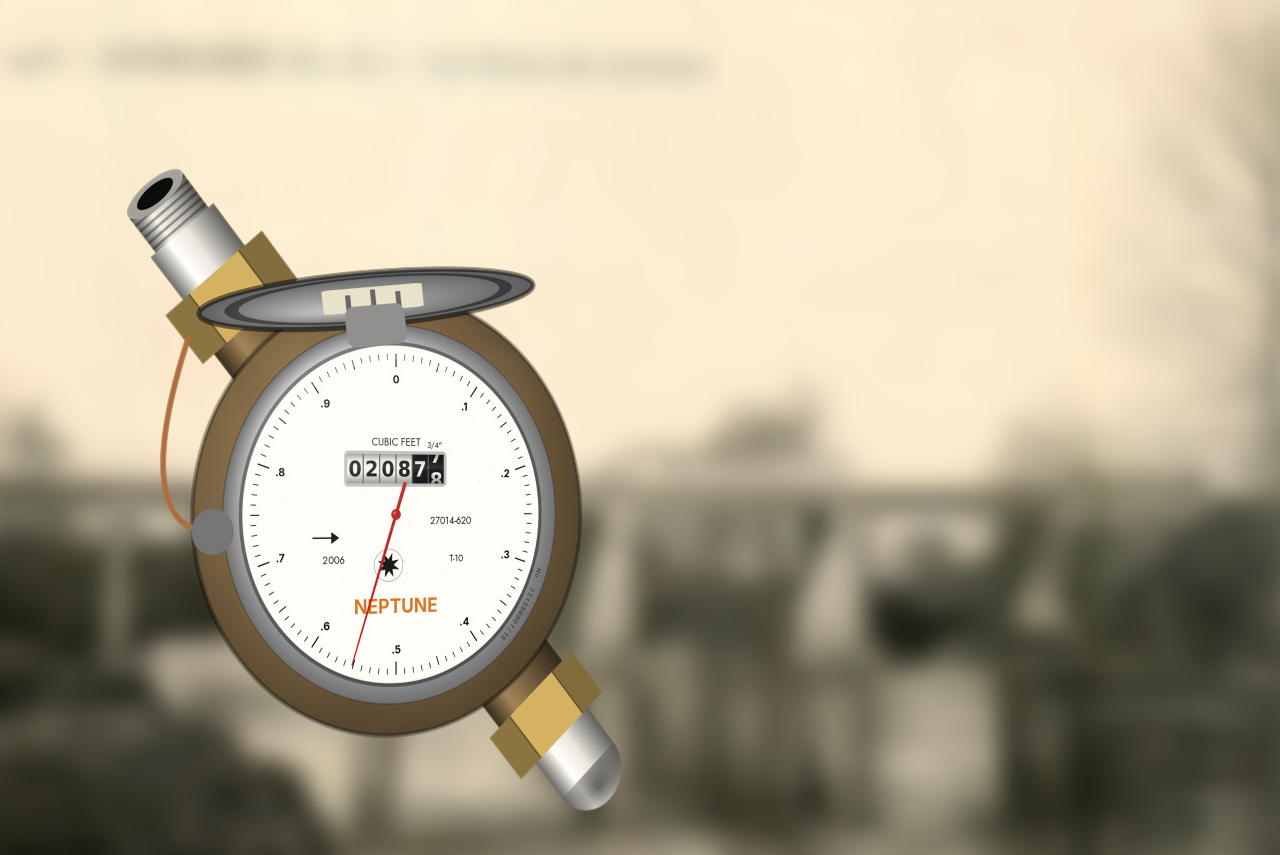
20877.55 ft³
